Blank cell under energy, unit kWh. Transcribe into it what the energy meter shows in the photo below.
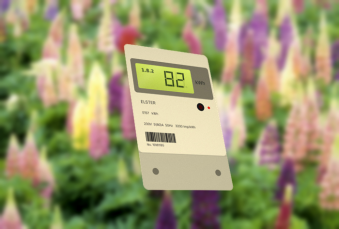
82 kWh
